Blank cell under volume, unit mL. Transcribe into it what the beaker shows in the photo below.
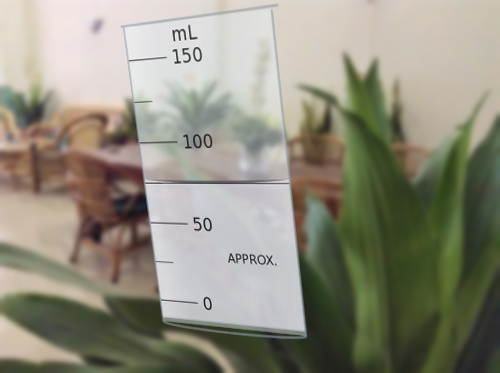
75 mL
